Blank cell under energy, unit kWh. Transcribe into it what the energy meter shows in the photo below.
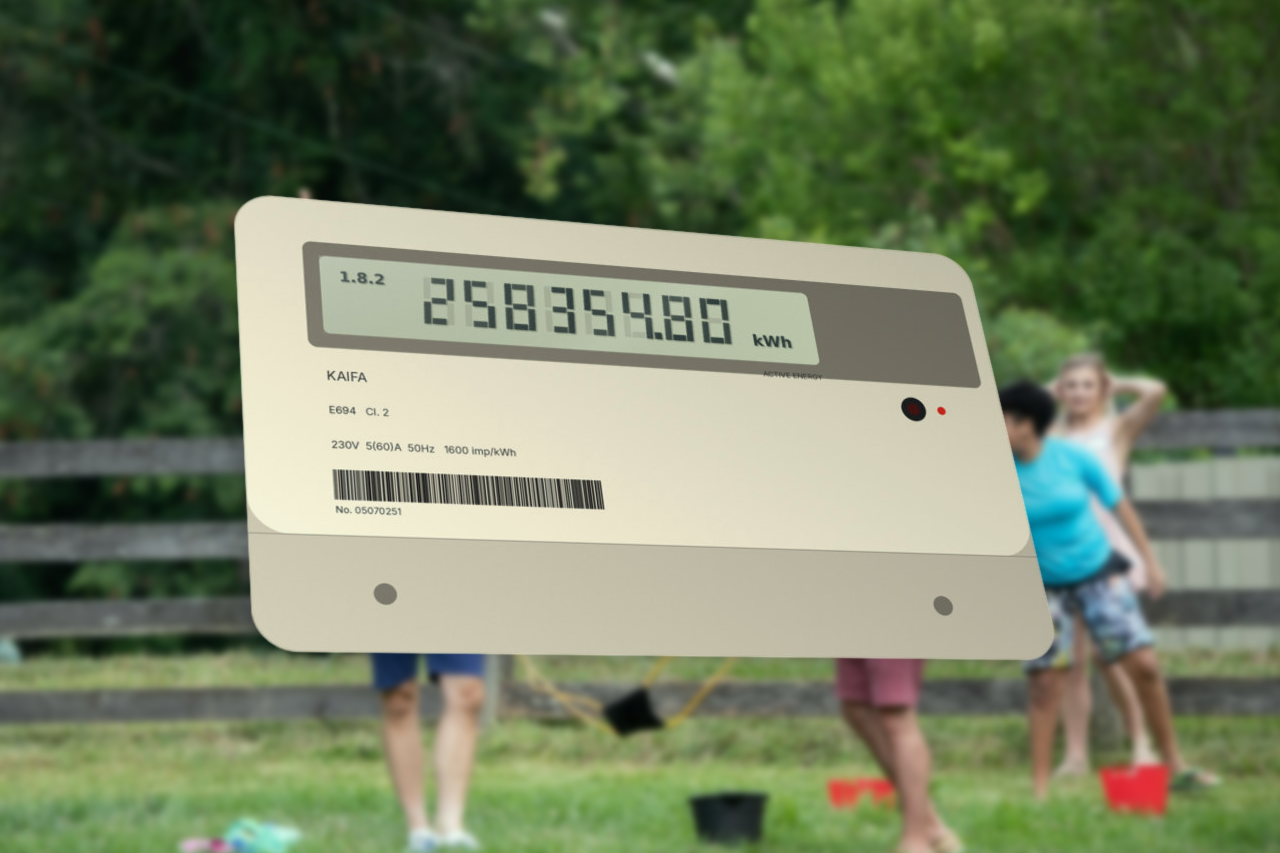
258354.80 kWh
